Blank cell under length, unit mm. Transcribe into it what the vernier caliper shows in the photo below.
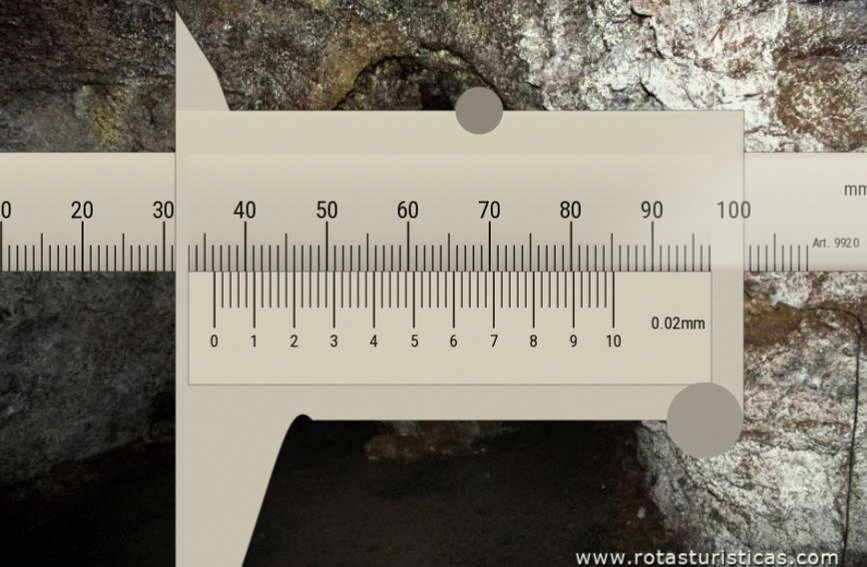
36.2 mm
